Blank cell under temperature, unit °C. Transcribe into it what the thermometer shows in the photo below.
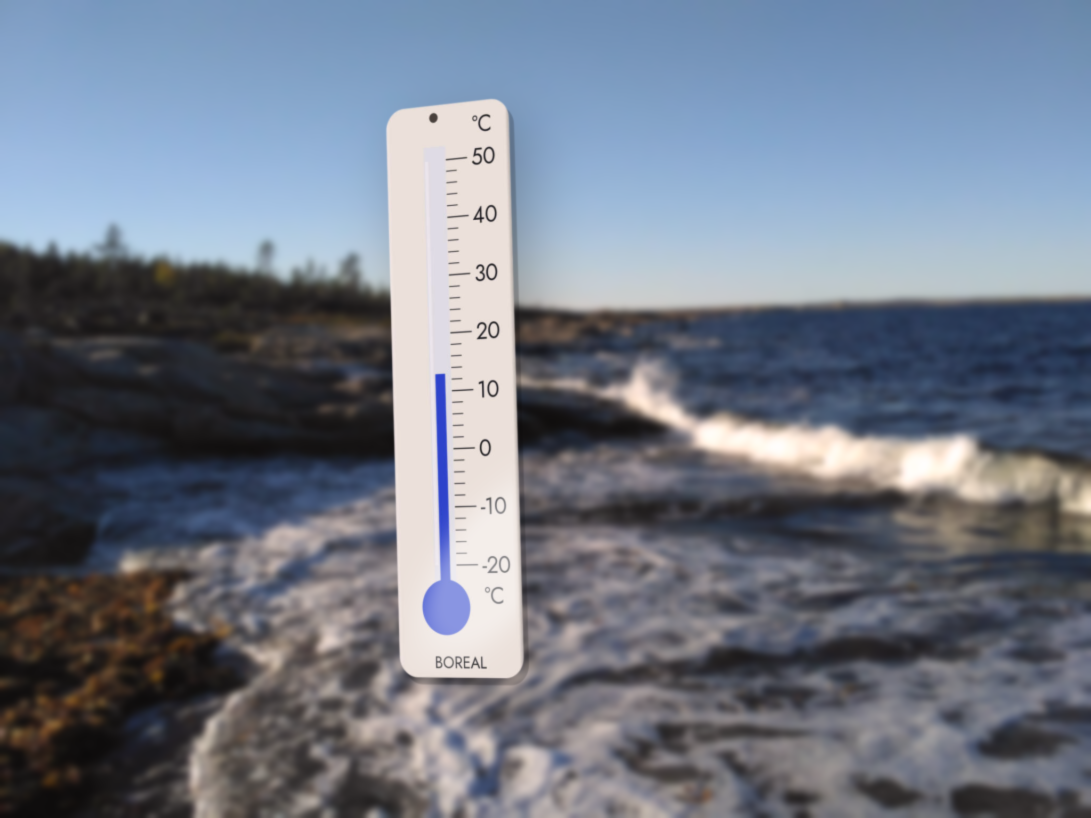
13 °C
